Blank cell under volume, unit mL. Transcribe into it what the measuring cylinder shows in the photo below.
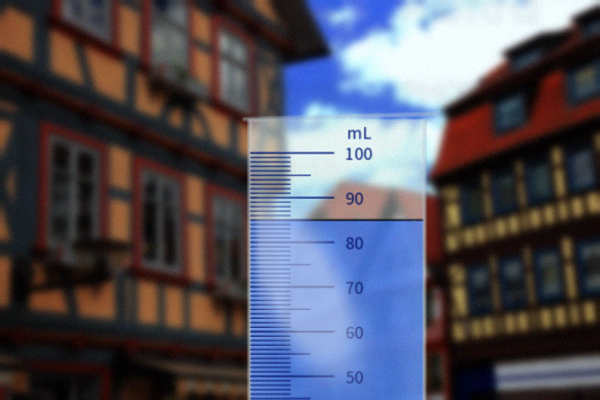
85 mL
